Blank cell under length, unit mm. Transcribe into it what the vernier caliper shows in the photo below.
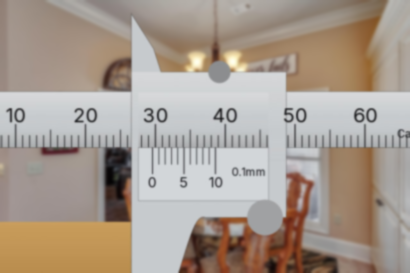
29.6 mm
